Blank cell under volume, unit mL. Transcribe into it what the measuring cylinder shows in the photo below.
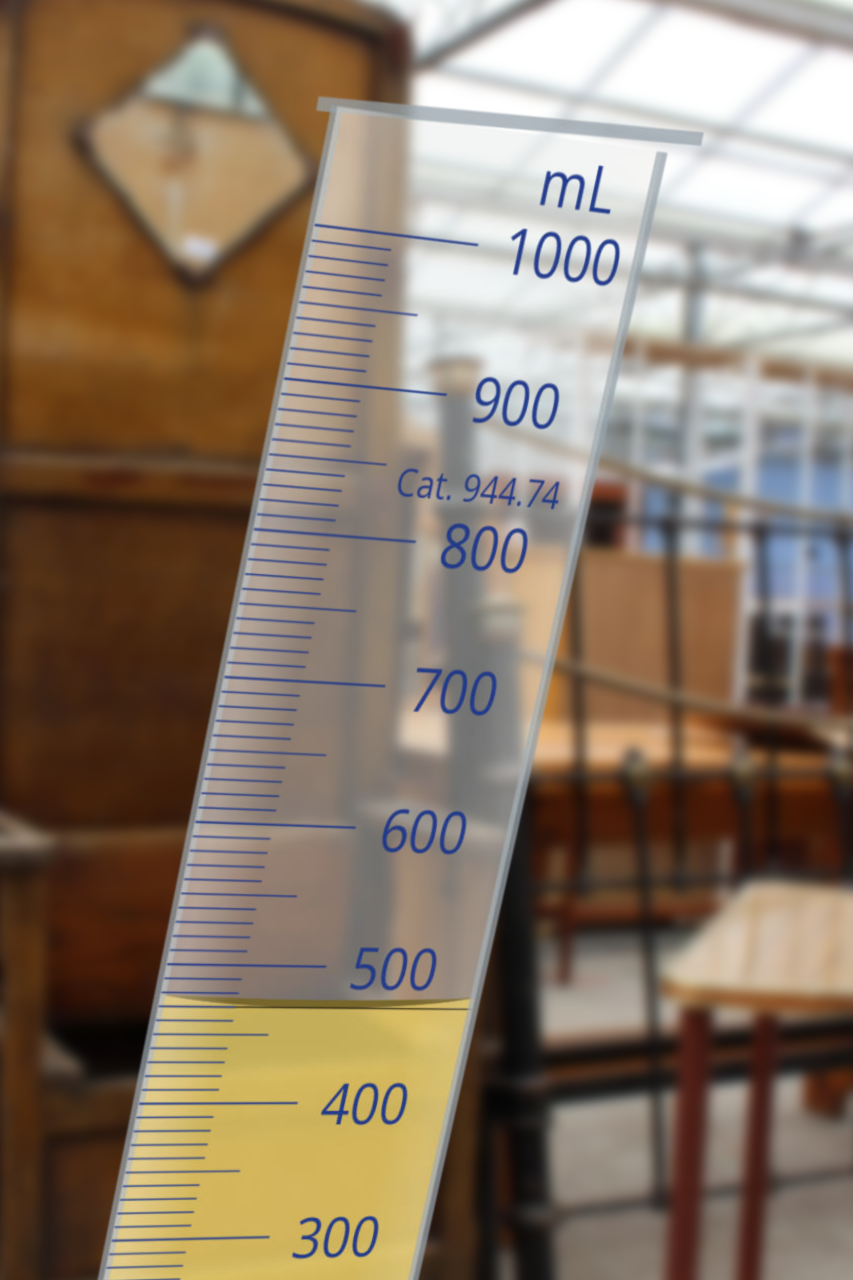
470 mL
